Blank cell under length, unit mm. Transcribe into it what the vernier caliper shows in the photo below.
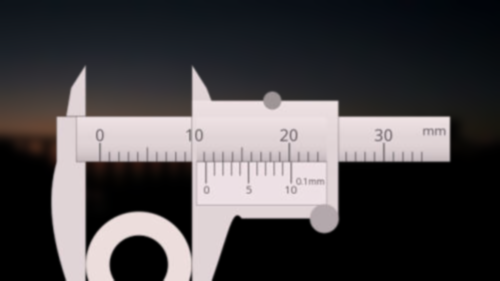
11.2 mm
